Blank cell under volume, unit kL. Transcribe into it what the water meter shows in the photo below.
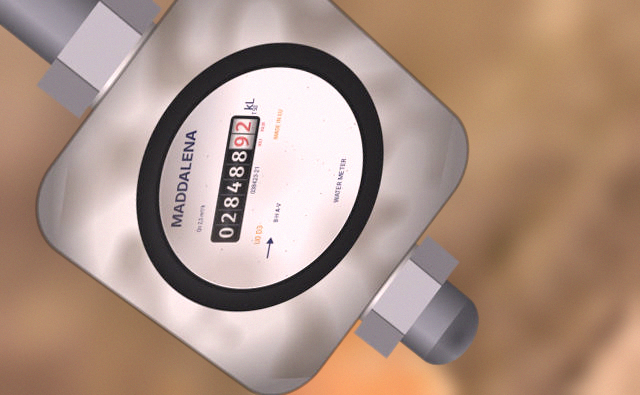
28488.92 kL
